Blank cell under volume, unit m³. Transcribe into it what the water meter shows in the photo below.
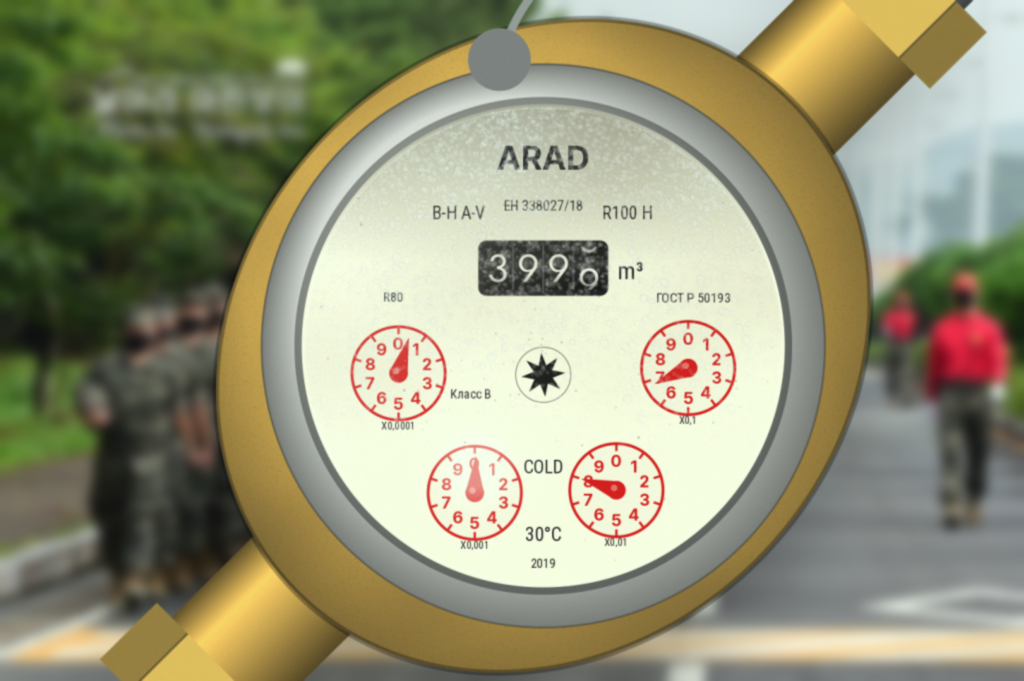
3998.6800 m³
